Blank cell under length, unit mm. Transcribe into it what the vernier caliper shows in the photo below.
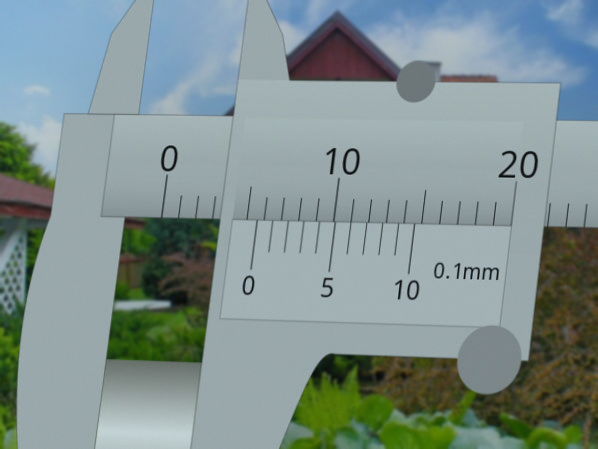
5.6 mm
